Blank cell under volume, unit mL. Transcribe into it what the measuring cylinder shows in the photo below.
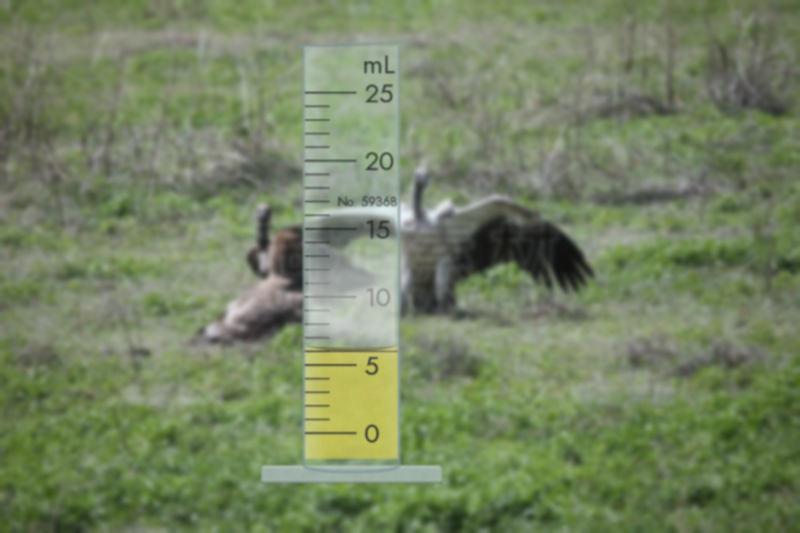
6 mL
